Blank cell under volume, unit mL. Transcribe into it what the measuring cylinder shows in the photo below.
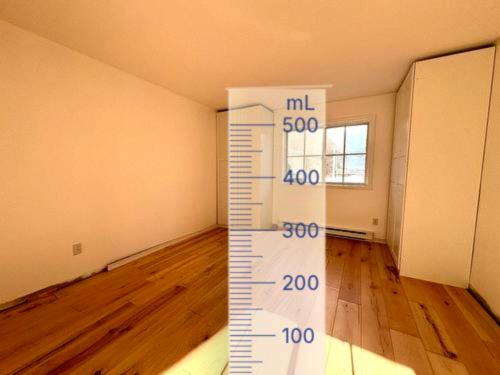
300 mL
